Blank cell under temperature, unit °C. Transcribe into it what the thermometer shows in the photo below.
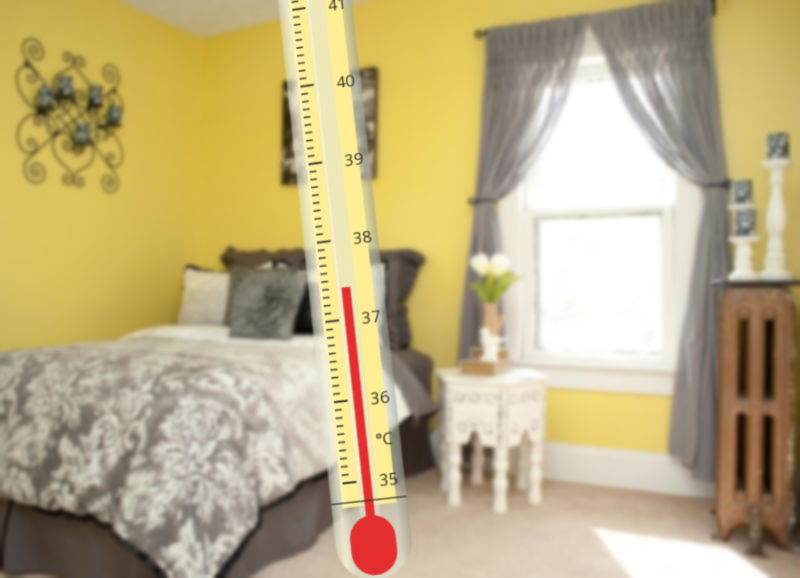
37.4 °C
